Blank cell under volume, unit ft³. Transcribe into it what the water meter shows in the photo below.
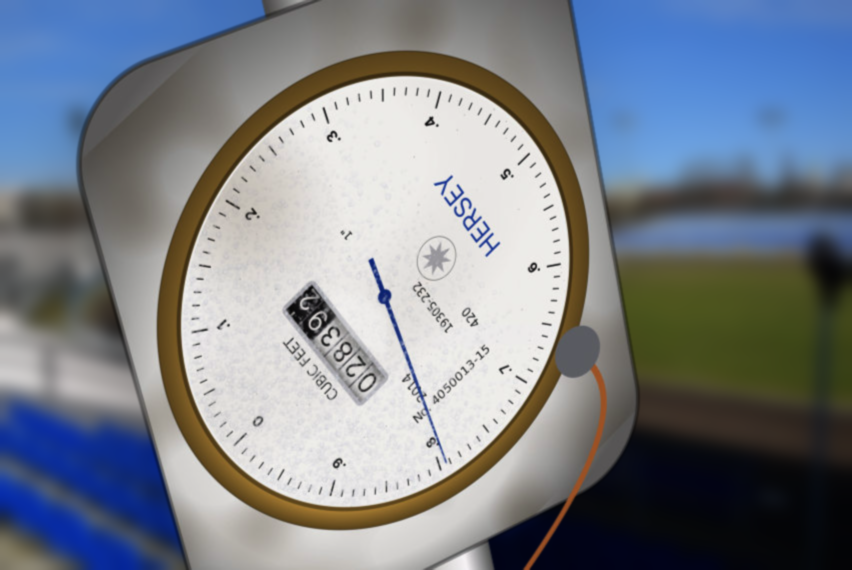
28391.79 ft³
